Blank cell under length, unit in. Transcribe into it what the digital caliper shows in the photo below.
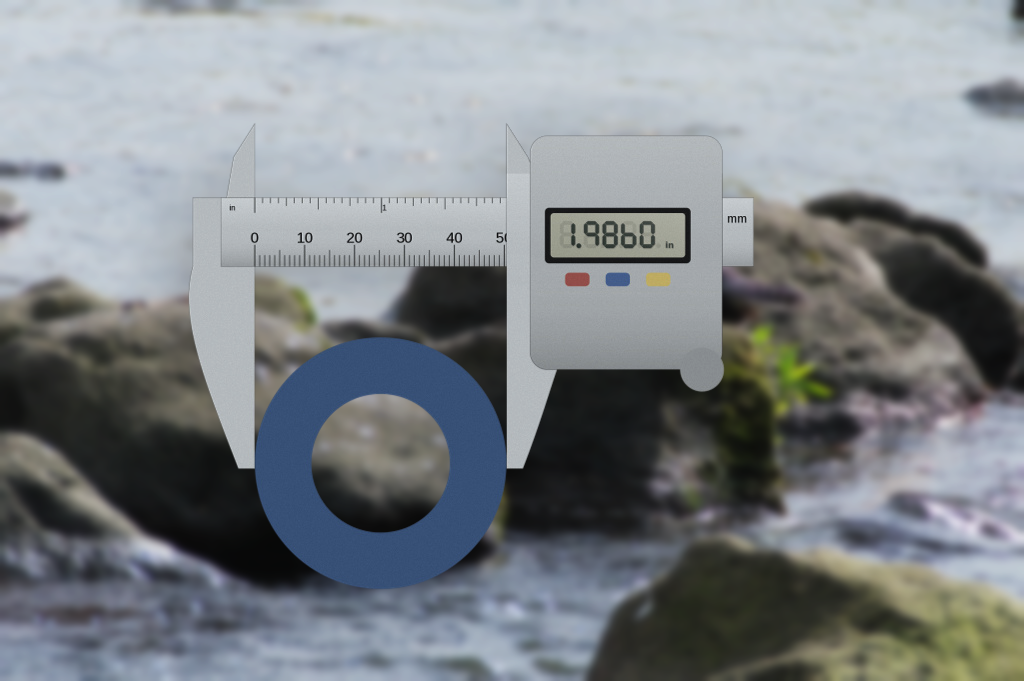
1.9860 in
